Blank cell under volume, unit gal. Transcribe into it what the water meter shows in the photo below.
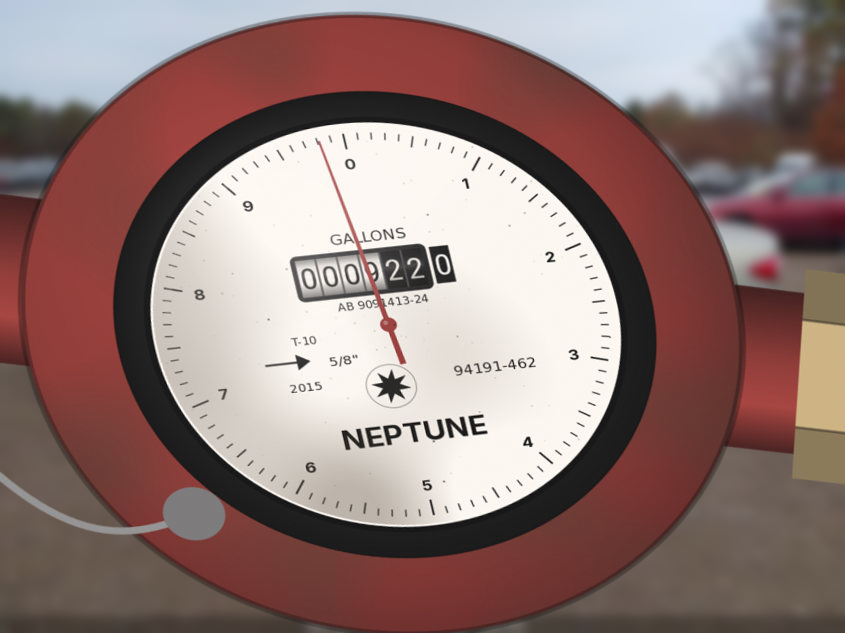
9219.8 gal
